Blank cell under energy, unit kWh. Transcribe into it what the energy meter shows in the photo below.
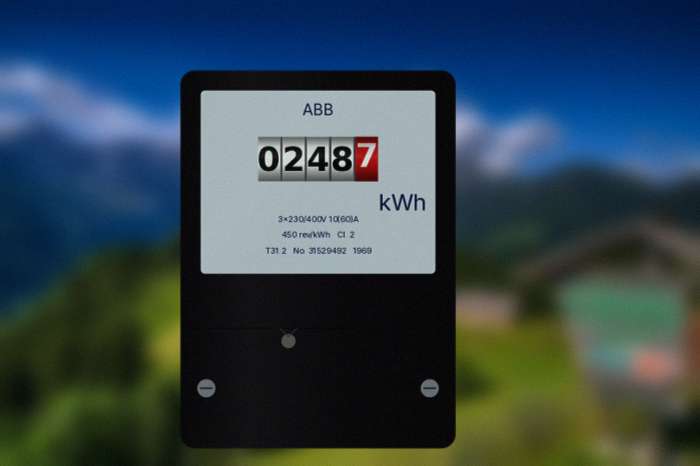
248.7 kWh
